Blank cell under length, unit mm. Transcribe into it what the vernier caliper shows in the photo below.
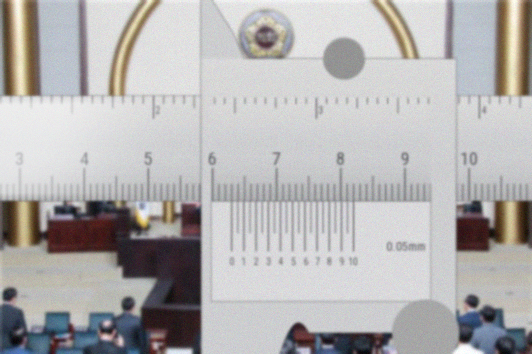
63.0 mm
